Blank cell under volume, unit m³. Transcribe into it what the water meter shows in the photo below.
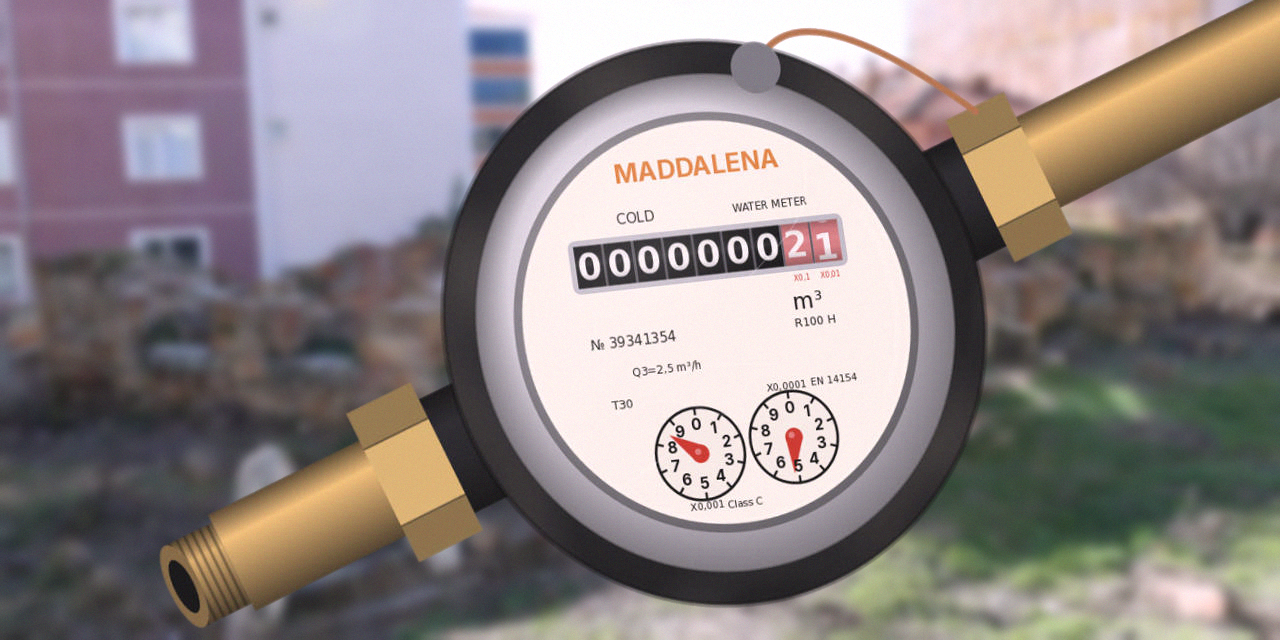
0.2085 m³
